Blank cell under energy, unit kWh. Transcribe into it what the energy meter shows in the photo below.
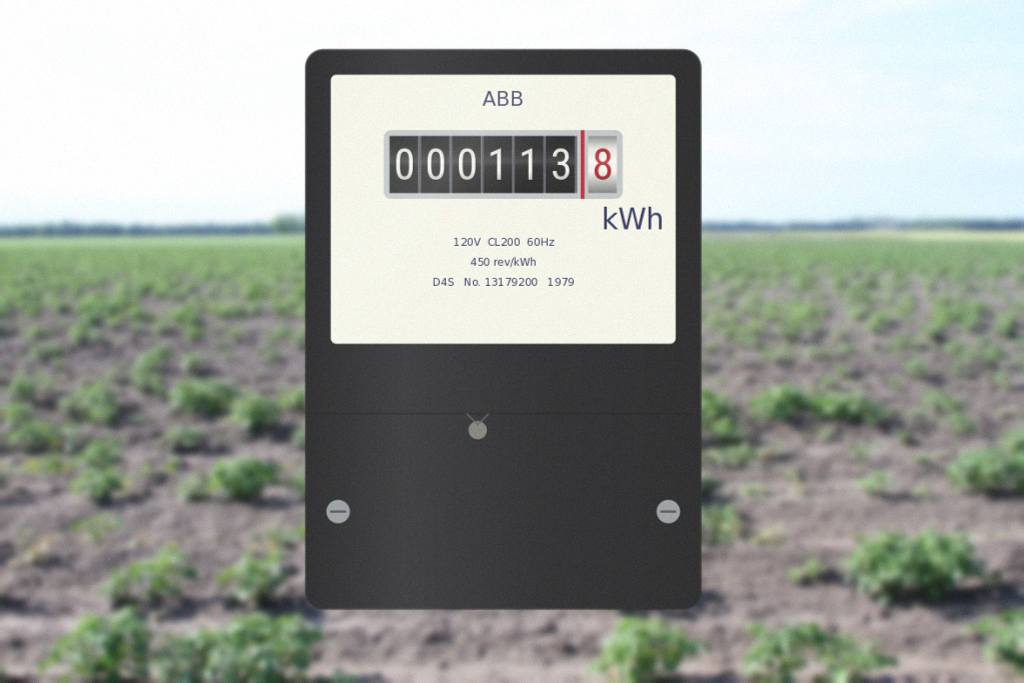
113.8 kWh
